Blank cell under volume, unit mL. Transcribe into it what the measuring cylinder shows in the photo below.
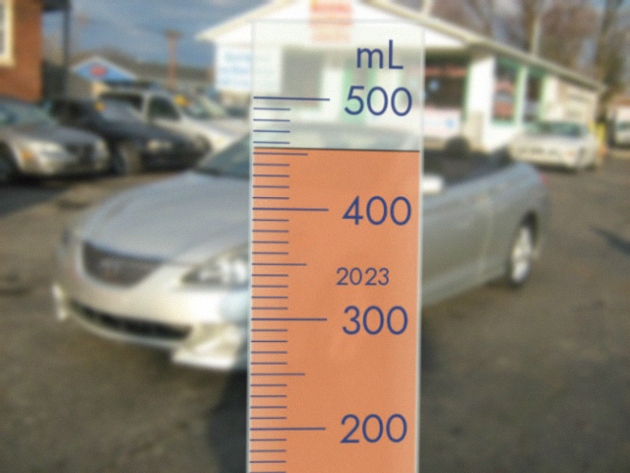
455 mL
